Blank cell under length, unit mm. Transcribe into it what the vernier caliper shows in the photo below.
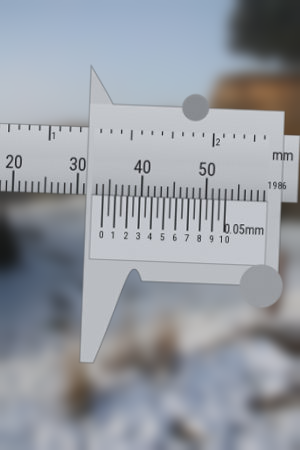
34.0 mm
